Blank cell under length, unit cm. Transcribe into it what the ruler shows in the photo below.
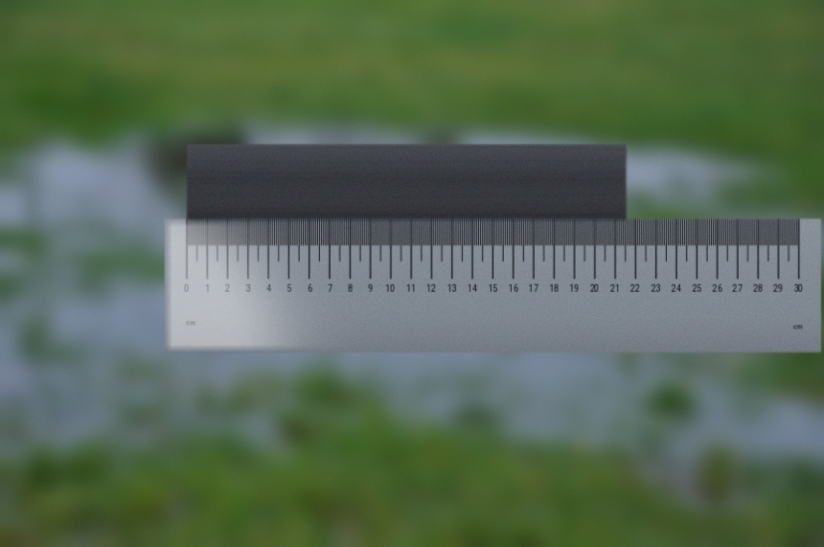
21.5 cm
